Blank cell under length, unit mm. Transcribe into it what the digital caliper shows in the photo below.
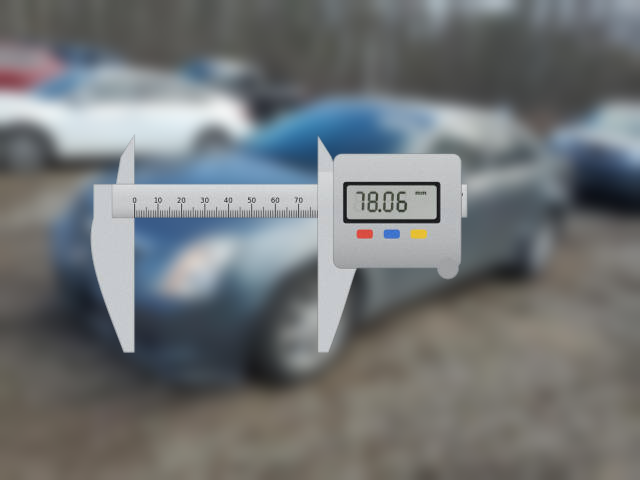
78.06 mm
